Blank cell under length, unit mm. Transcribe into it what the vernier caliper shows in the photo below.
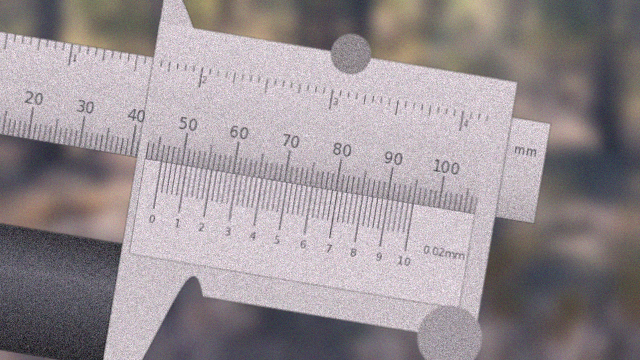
46.0 mm
